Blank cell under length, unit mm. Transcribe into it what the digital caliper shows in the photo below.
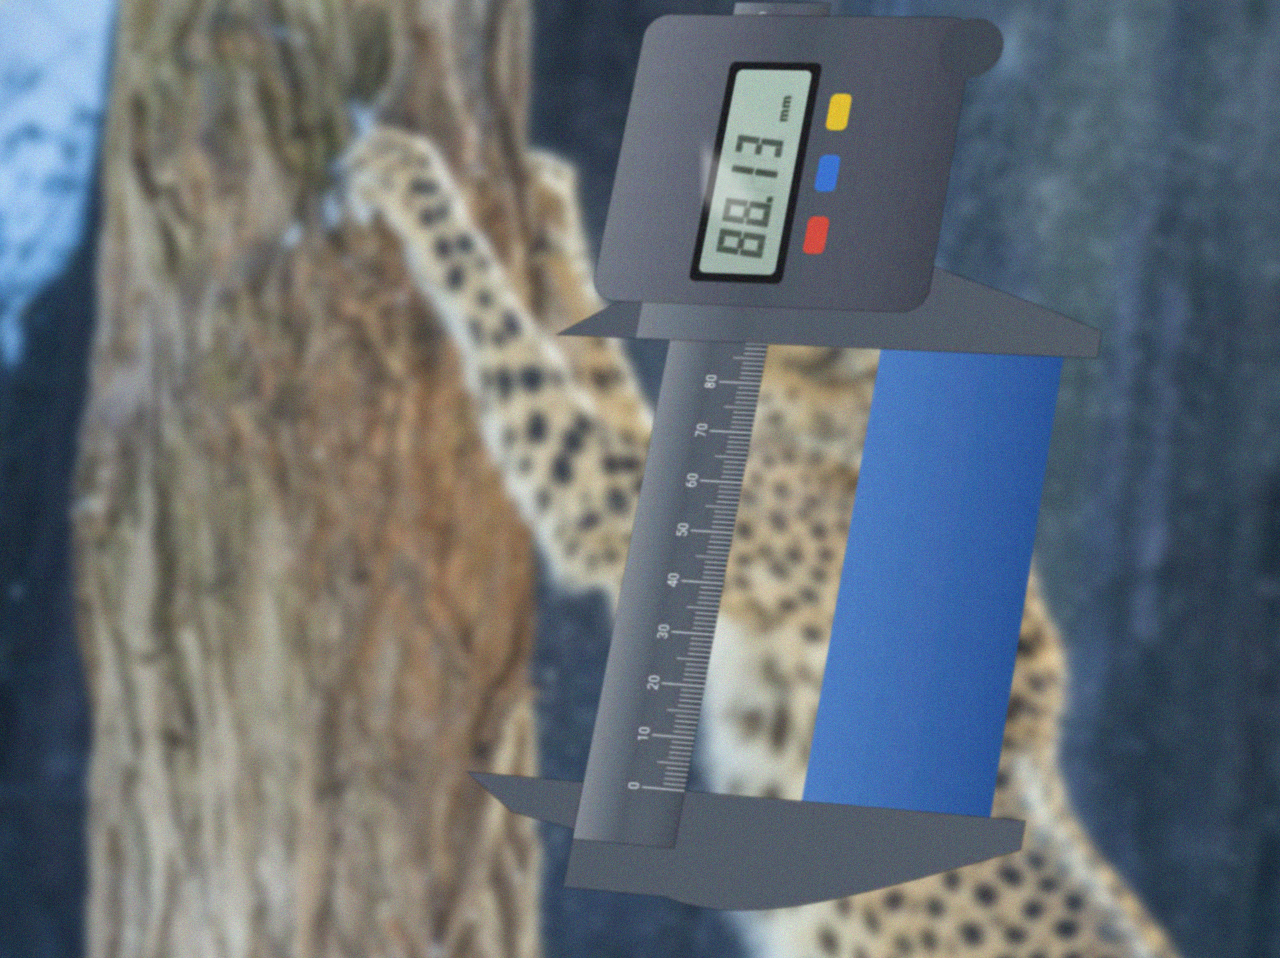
88.13 mm
